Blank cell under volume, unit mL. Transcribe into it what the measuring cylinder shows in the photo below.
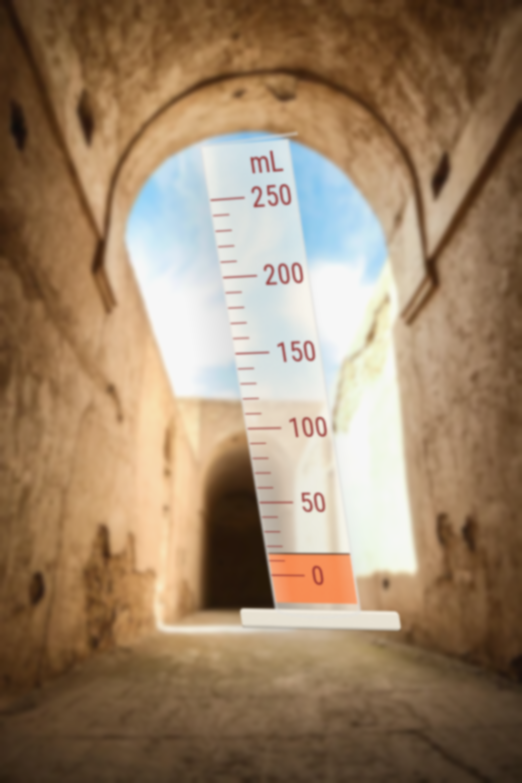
15 mL
